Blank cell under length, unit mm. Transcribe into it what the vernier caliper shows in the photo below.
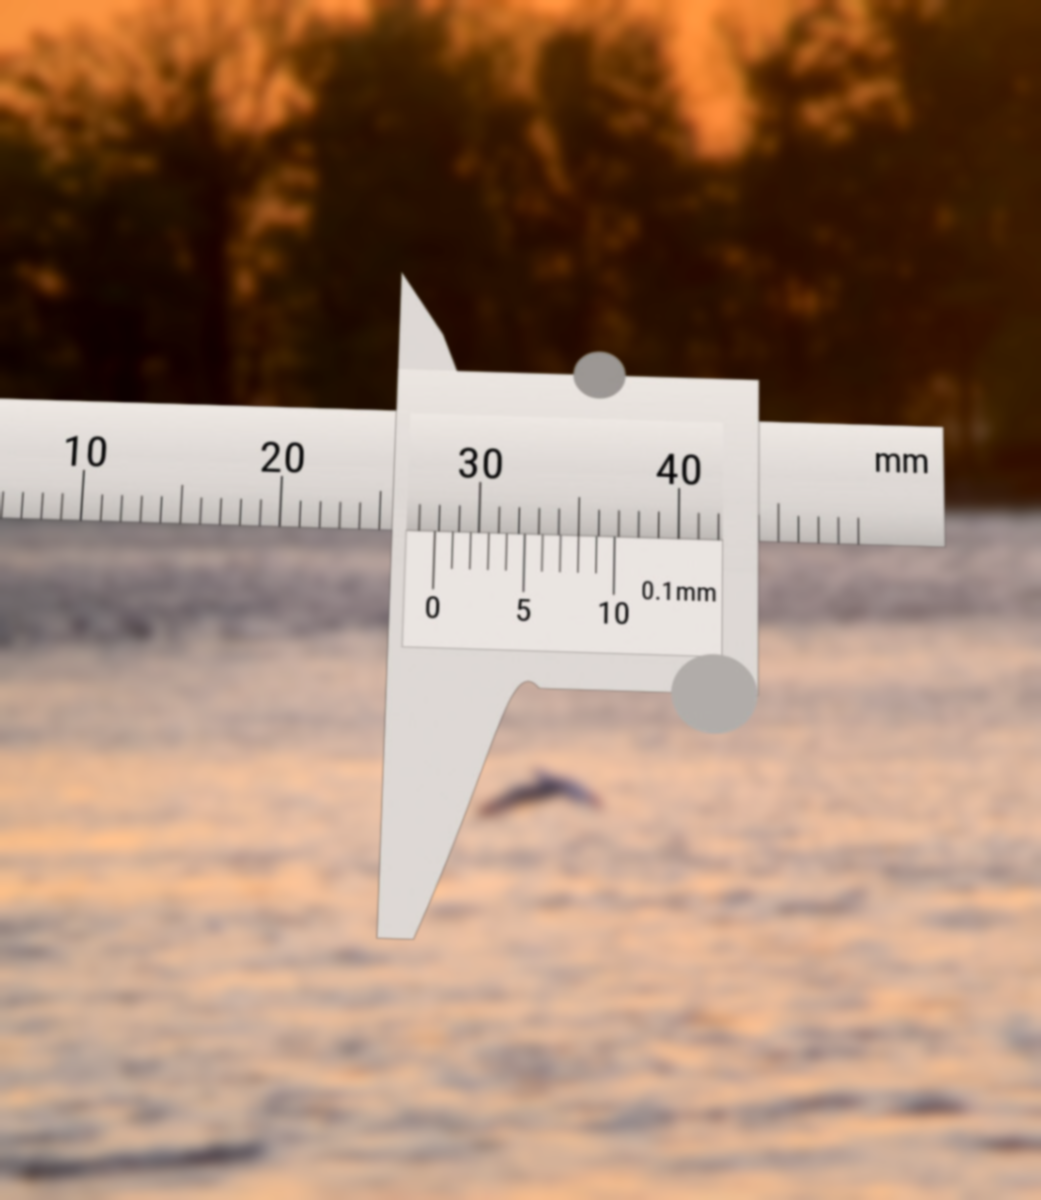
27.8 mm
